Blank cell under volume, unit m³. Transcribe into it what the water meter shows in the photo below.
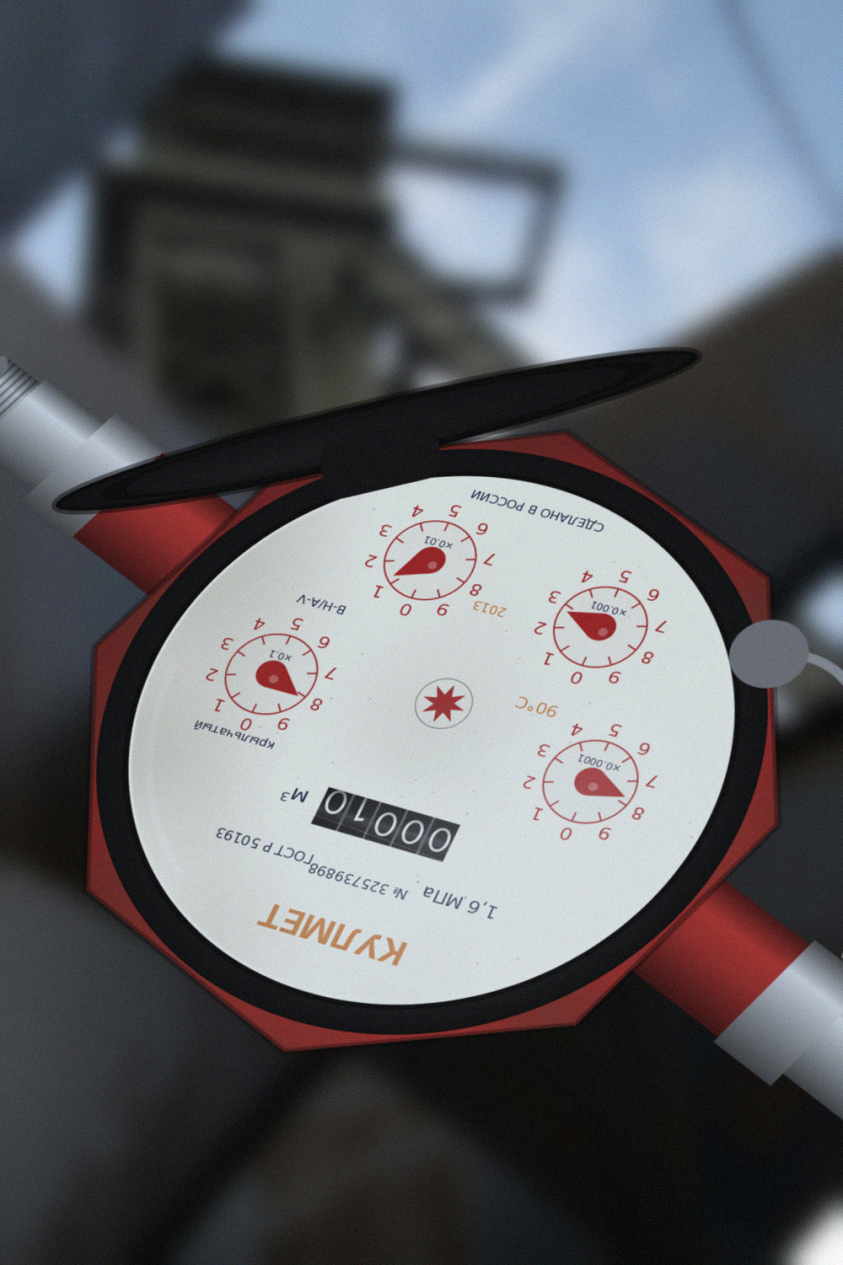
9.8127 m³
